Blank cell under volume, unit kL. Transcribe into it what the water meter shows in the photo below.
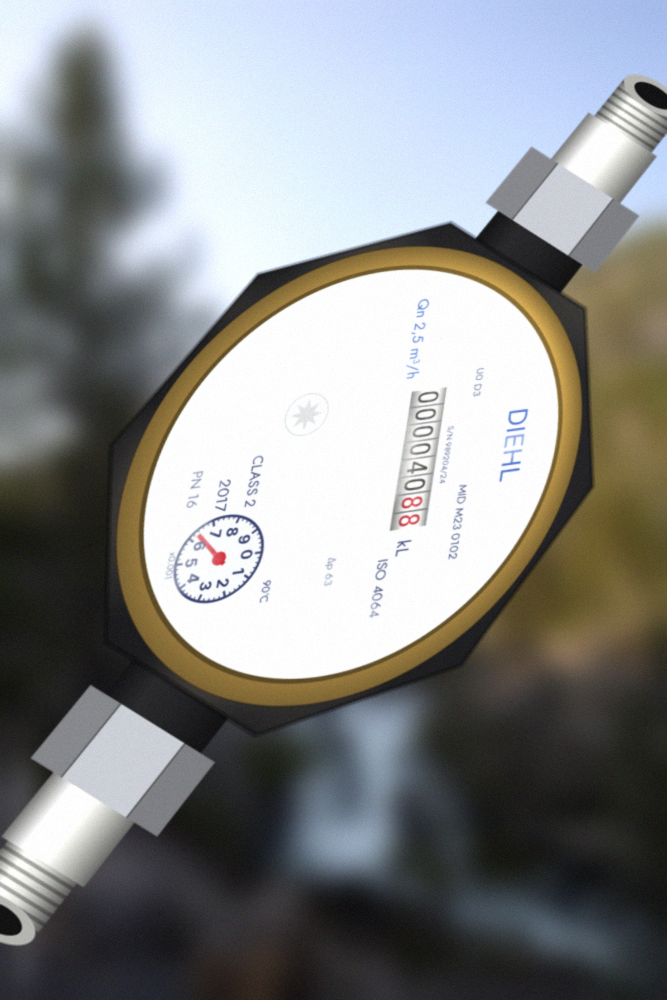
40.886 kL
